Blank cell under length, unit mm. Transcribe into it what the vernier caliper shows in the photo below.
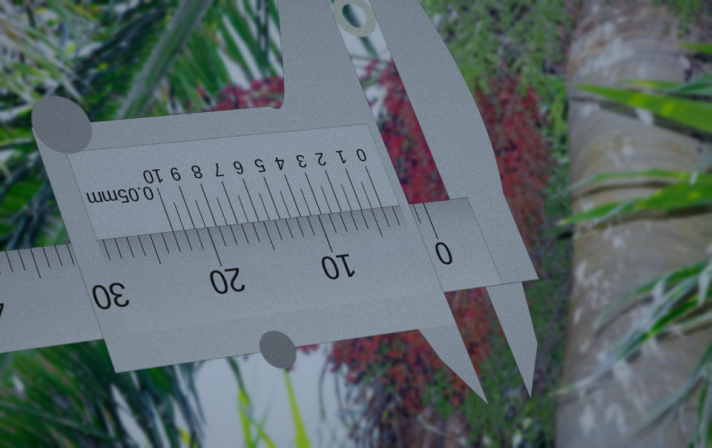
4.0 mm
